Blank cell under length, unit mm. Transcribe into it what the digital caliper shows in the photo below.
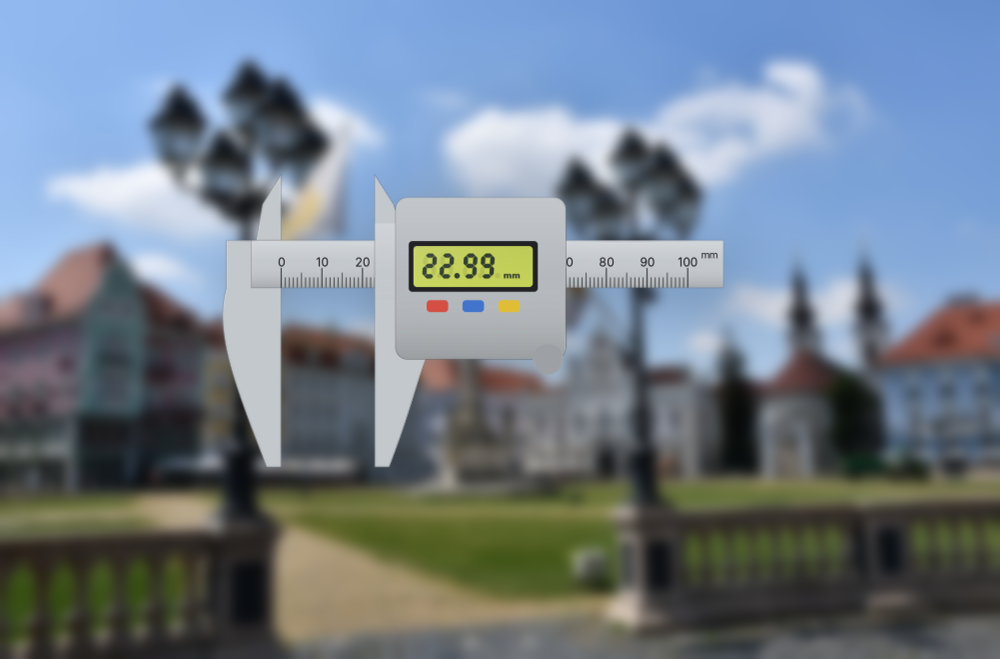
22.99 mm
